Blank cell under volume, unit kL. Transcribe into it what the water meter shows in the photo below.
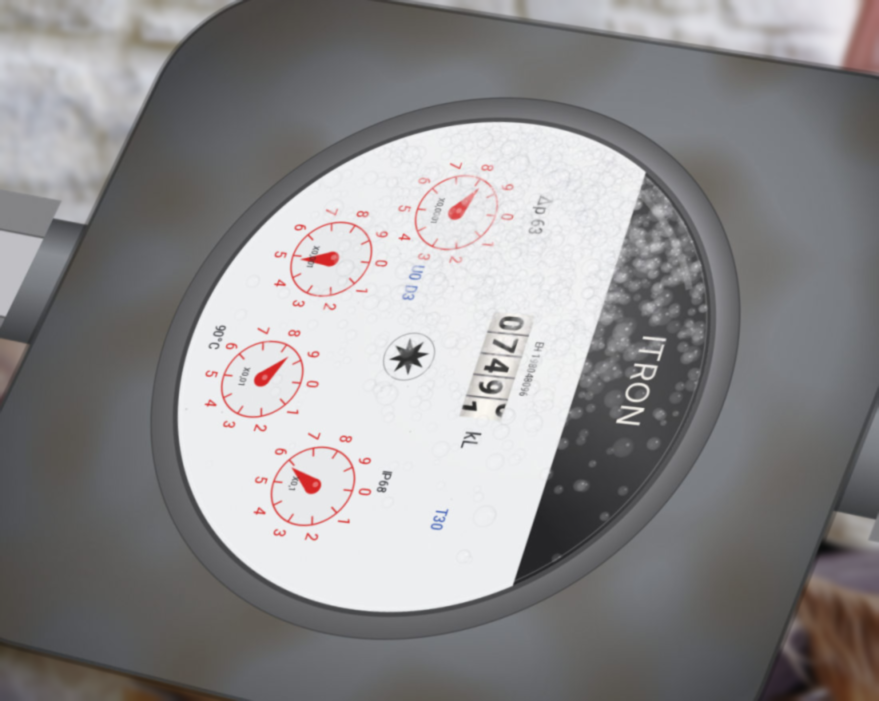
7490.5848 kL
